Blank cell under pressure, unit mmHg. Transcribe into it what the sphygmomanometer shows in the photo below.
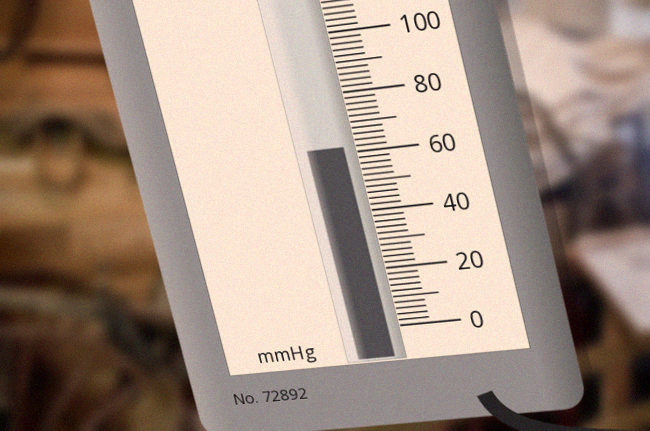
62 mmHg
